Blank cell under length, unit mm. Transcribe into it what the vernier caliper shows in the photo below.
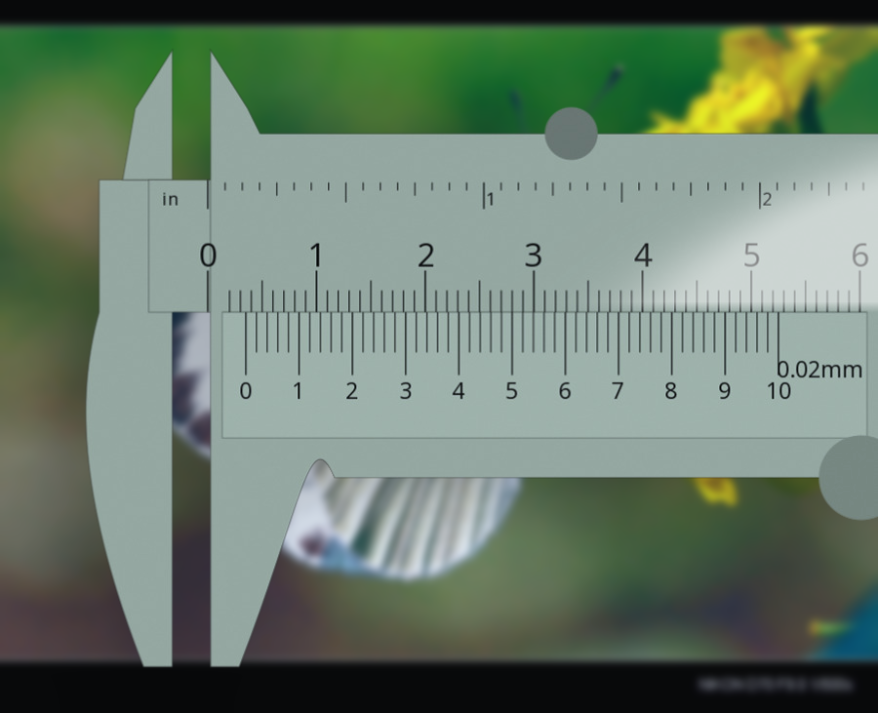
3.5 mm
